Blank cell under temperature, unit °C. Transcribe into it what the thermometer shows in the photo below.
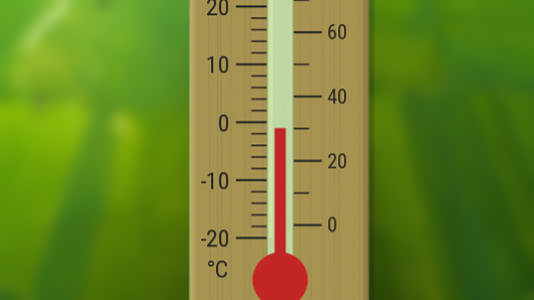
-1 °C
